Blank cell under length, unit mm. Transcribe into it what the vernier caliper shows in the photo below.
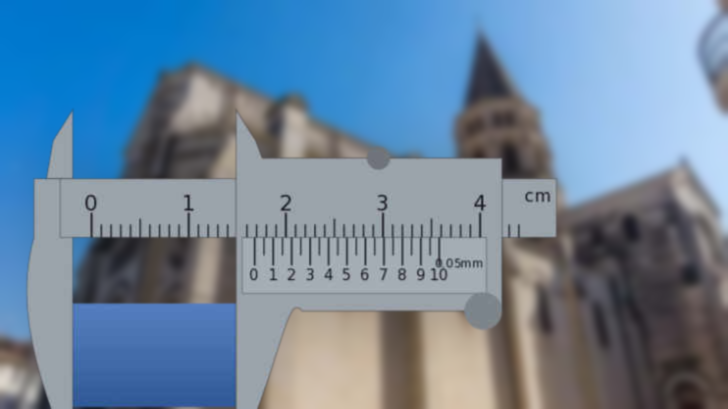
16.8 mm
